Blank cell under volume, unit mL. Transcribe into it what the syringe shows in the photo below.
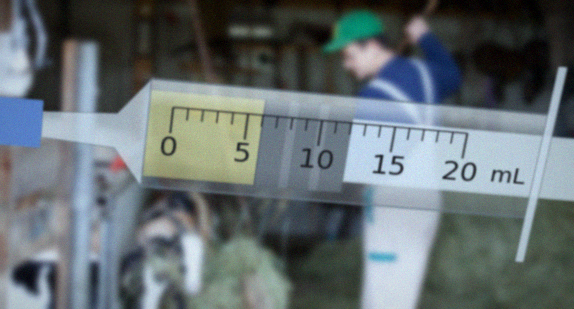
6 mL
